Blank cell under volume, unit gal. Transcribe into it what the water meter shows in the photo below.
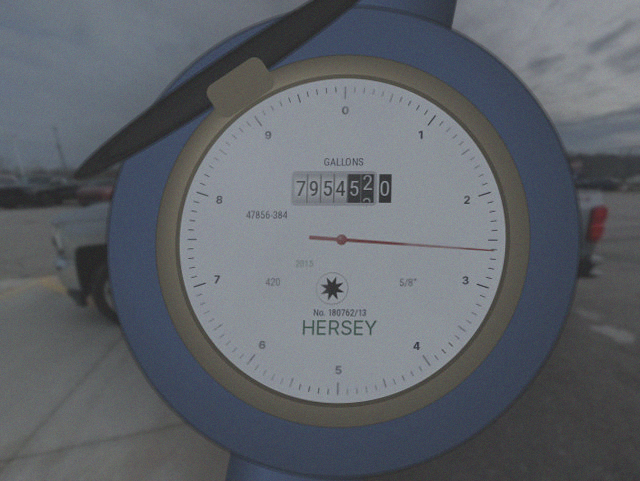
7954522.6 gal
